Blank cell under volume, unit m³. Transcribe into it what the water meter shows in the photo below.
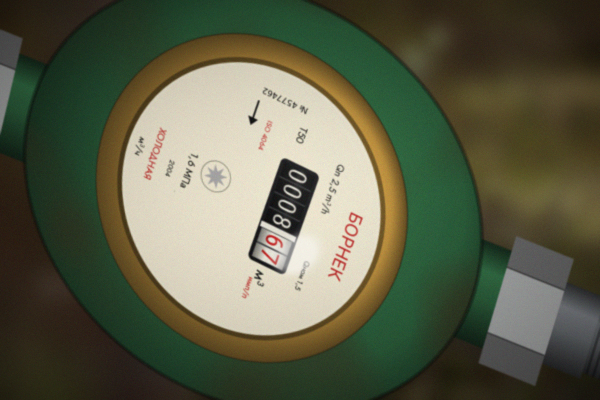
8.67 m³
